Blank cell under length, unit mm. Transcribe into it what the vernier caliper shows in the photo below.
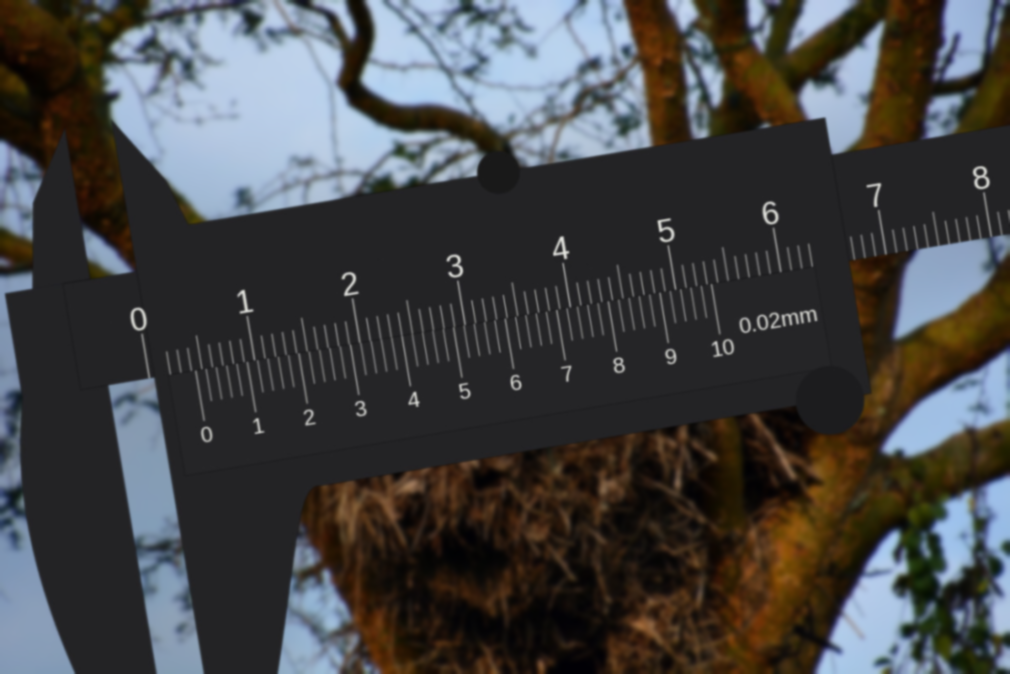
4.4 mm
